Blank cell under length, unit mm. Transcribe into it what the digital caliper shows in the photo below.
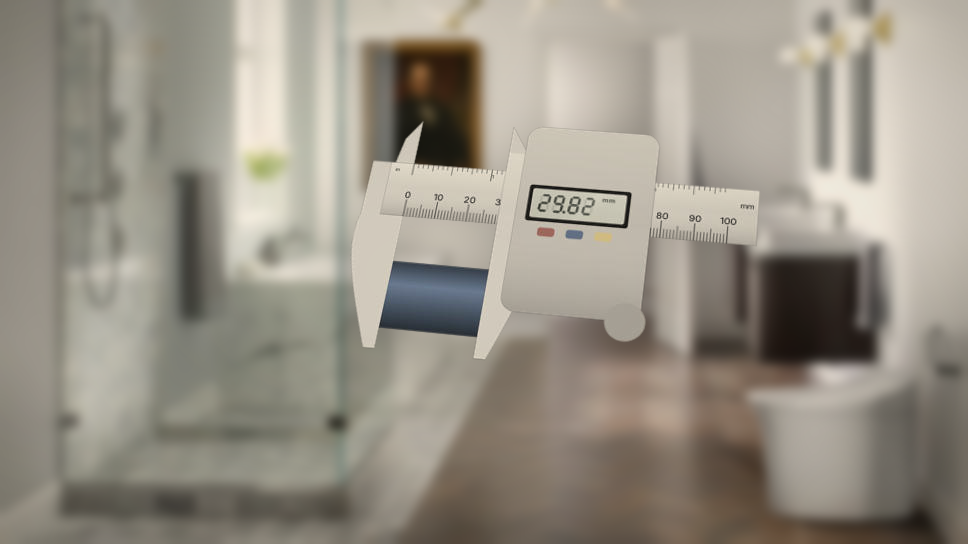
29.82 mm
